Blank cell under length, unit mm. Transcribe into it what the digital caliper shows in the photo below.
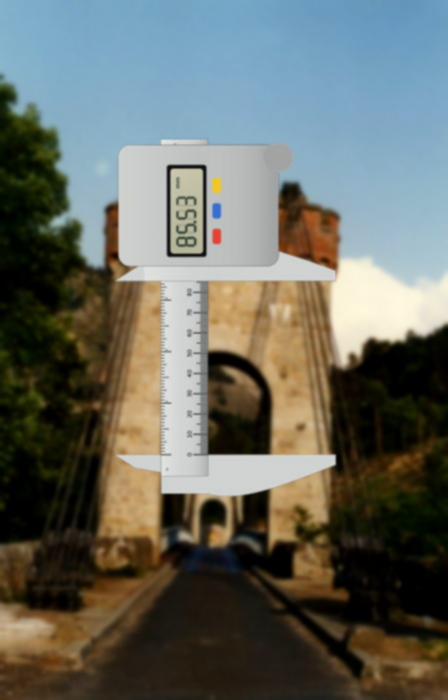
85.53 mm
